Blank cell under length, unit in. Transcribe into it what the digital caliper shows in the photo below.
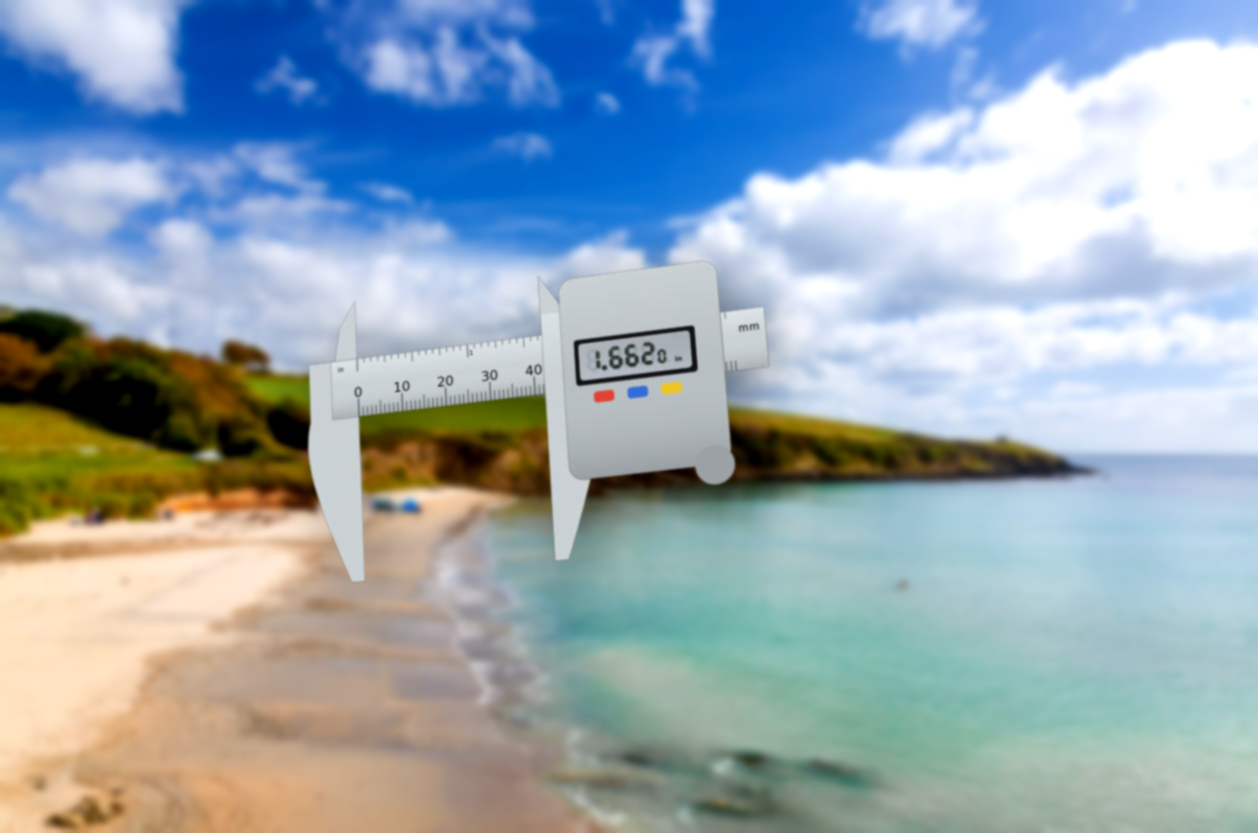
1.6620 in
